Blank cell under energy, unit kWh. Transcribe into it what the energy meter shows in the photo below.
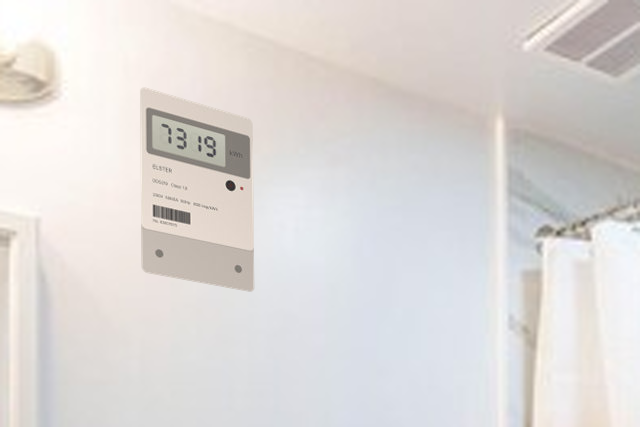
7319 kWh
